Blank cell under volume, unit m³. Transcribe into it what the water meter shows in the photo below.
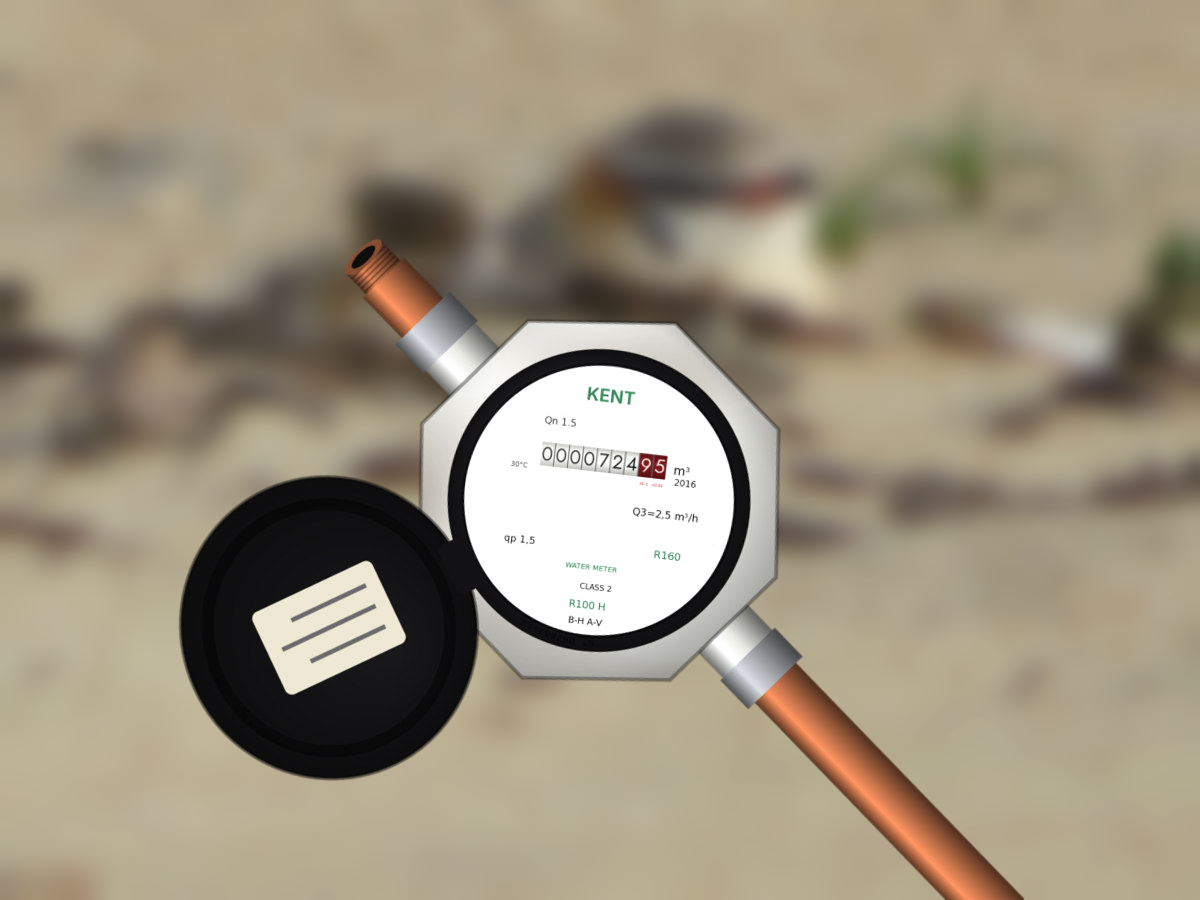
724.95 m³
